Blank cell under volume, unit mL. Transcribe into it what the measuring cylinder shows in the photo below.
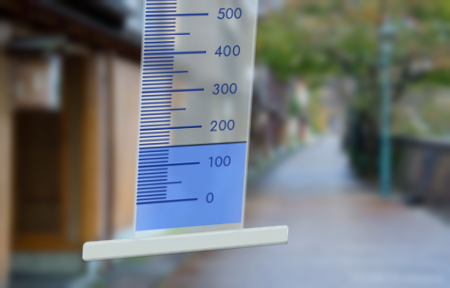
150 mL
